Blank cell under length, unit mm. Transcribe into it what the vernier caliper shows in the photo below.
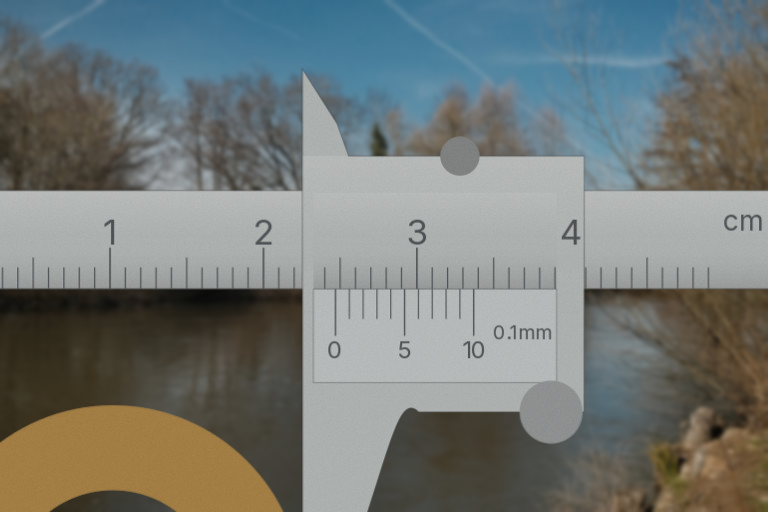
24.7 mm
